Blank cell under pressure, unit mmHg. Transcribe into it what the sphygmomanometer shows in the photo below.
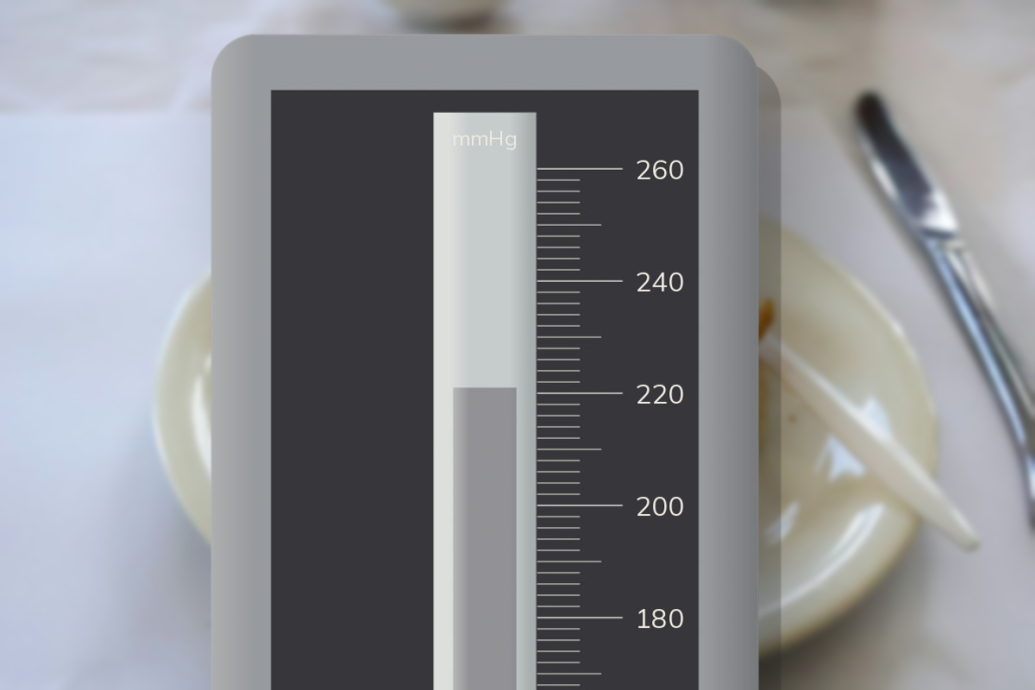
221 mmHg
